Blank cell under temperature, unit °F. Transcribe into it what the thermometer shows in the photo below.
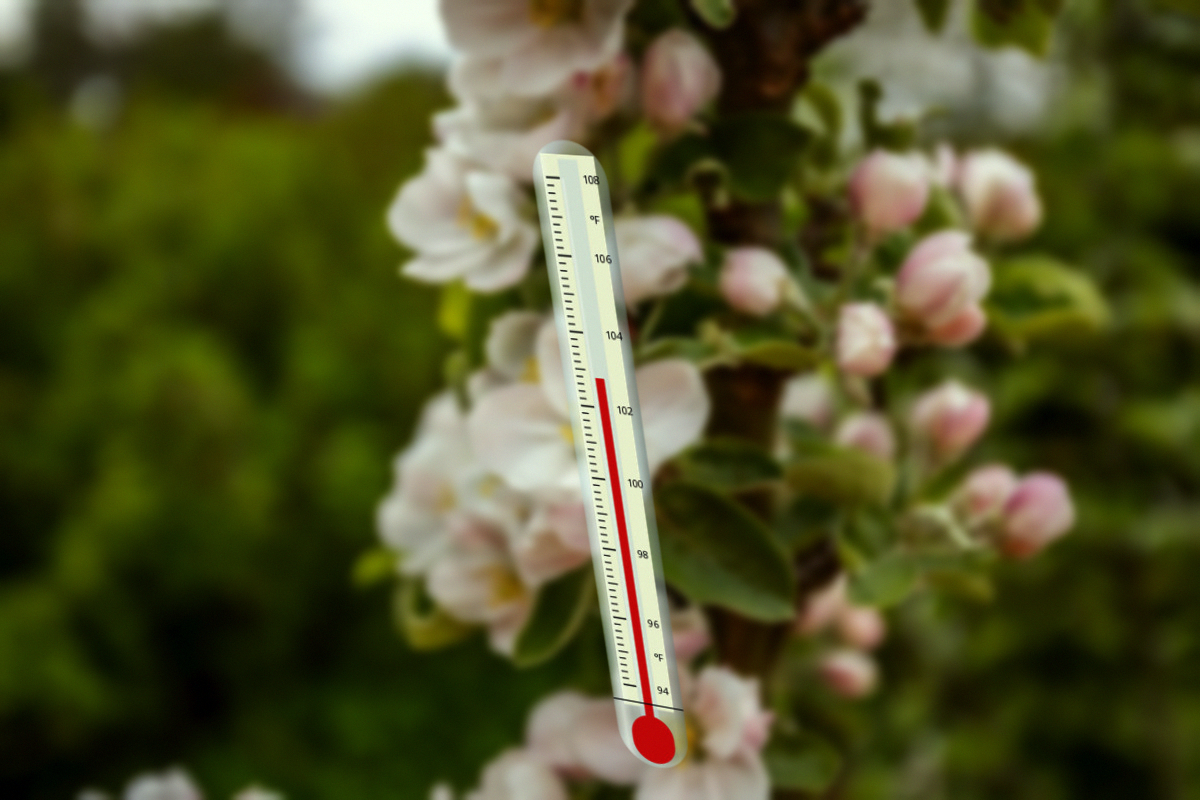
102.8 °F
